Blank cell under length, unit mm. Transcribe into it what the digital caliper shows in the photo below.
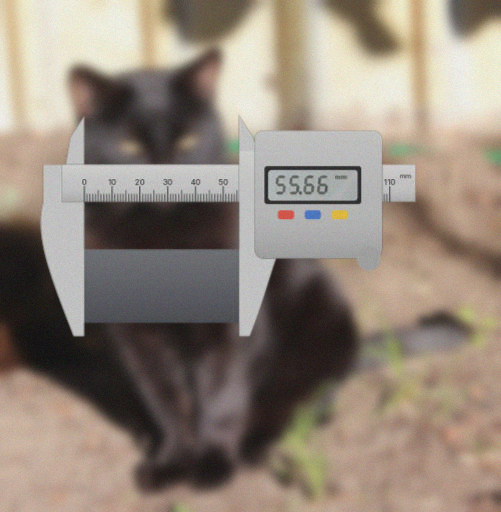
55.66 mm
